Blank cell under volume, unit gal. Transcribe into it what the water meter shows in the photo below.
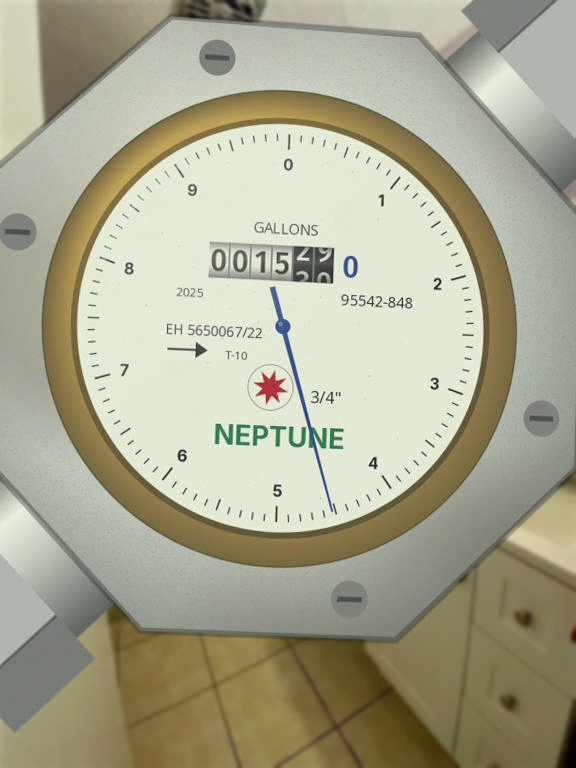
15294.5 gal
